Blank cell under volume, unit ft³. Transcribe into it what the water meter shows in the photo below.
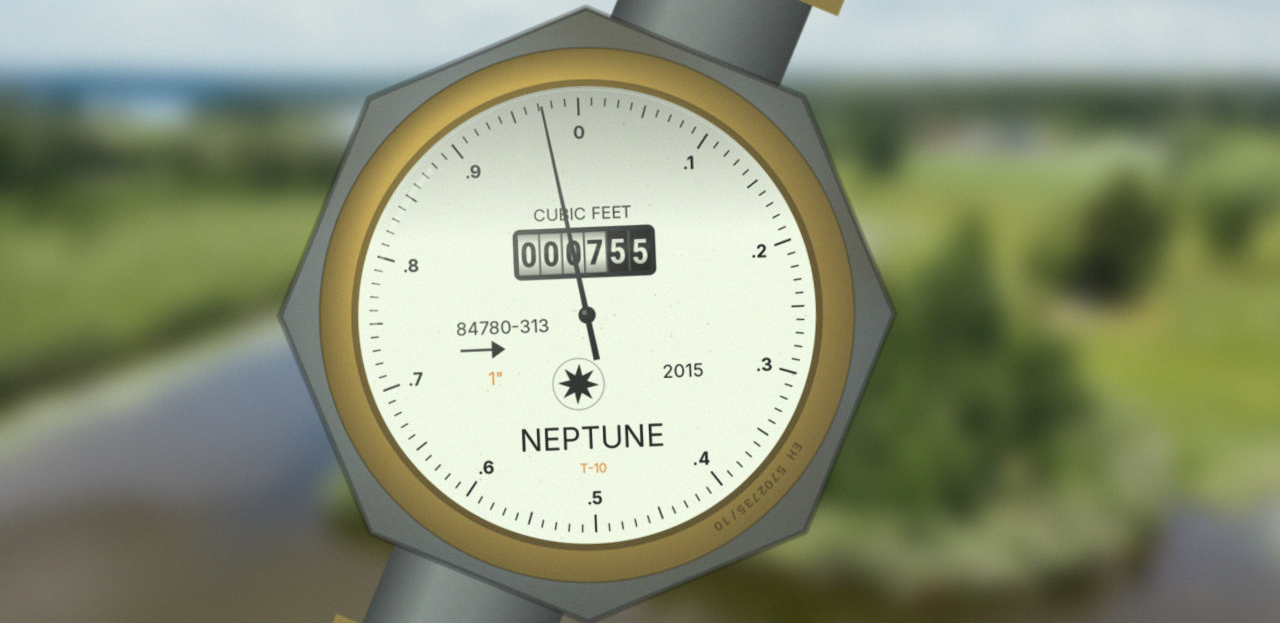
754.97 ft³
